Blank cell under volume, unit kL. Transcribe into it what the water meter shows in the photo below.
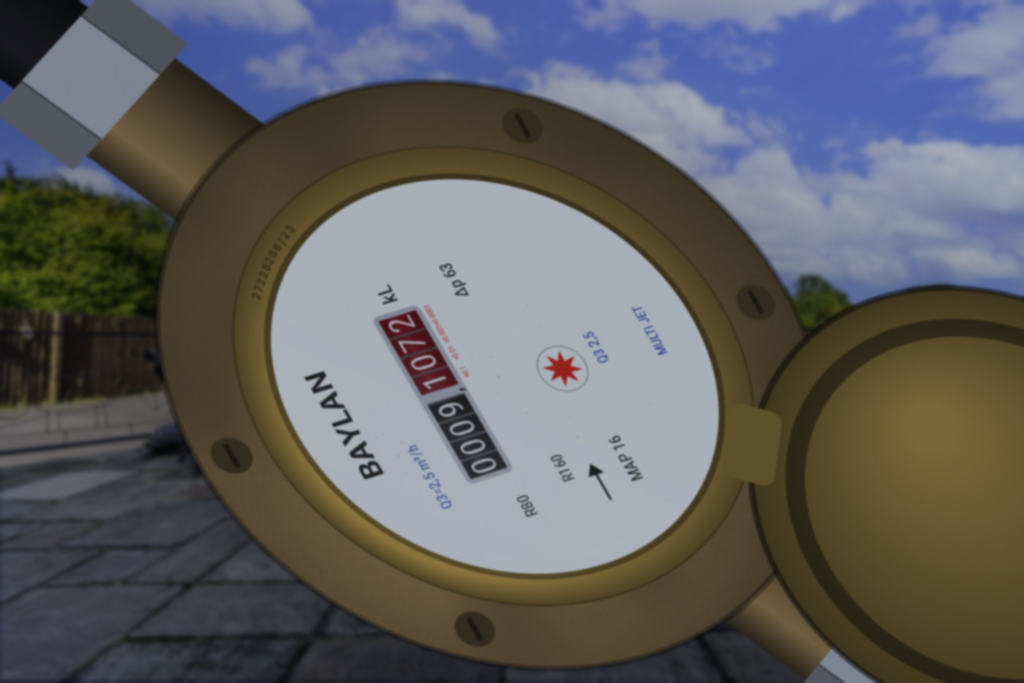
9.1072 kL
